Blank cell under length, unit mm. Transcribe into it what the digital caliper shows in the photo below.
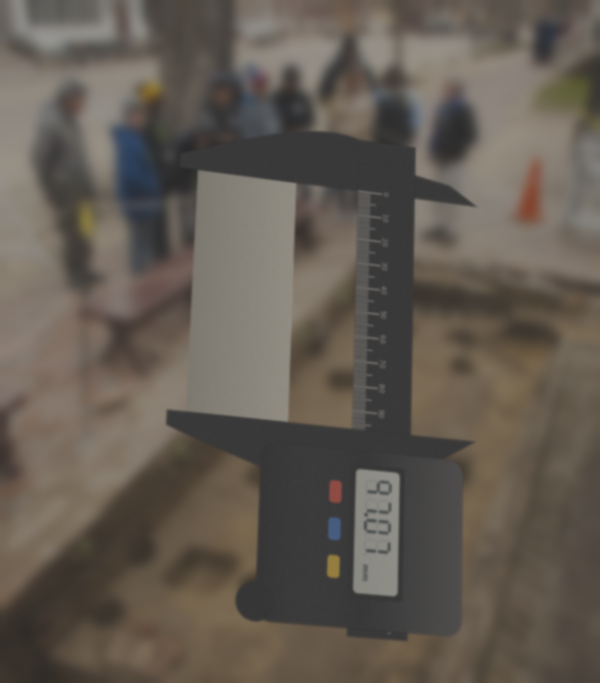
97.07 mm
